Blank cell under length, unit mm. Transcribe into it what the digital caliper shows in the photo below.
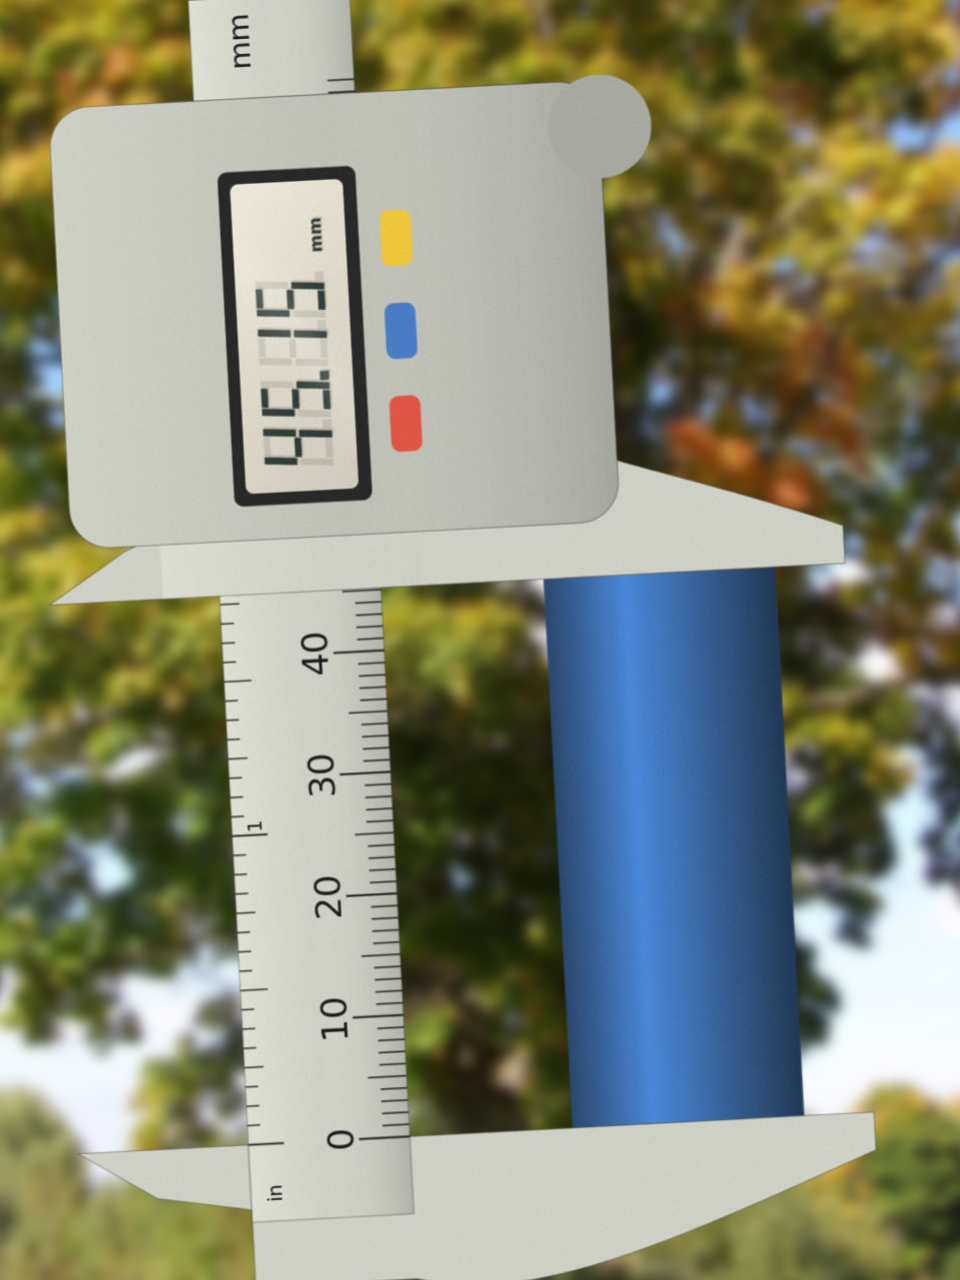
45.15 mm
